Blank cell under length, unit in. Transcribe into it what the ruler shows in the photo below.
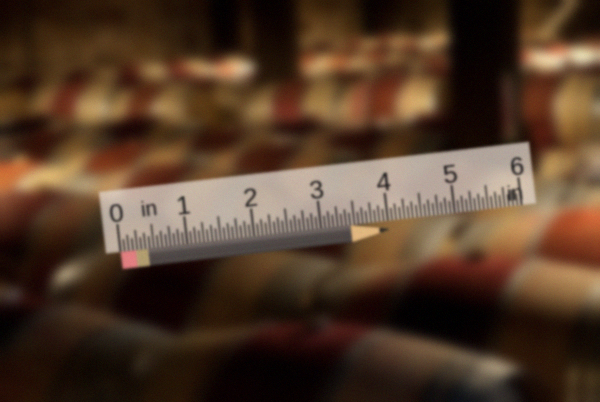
4 in
